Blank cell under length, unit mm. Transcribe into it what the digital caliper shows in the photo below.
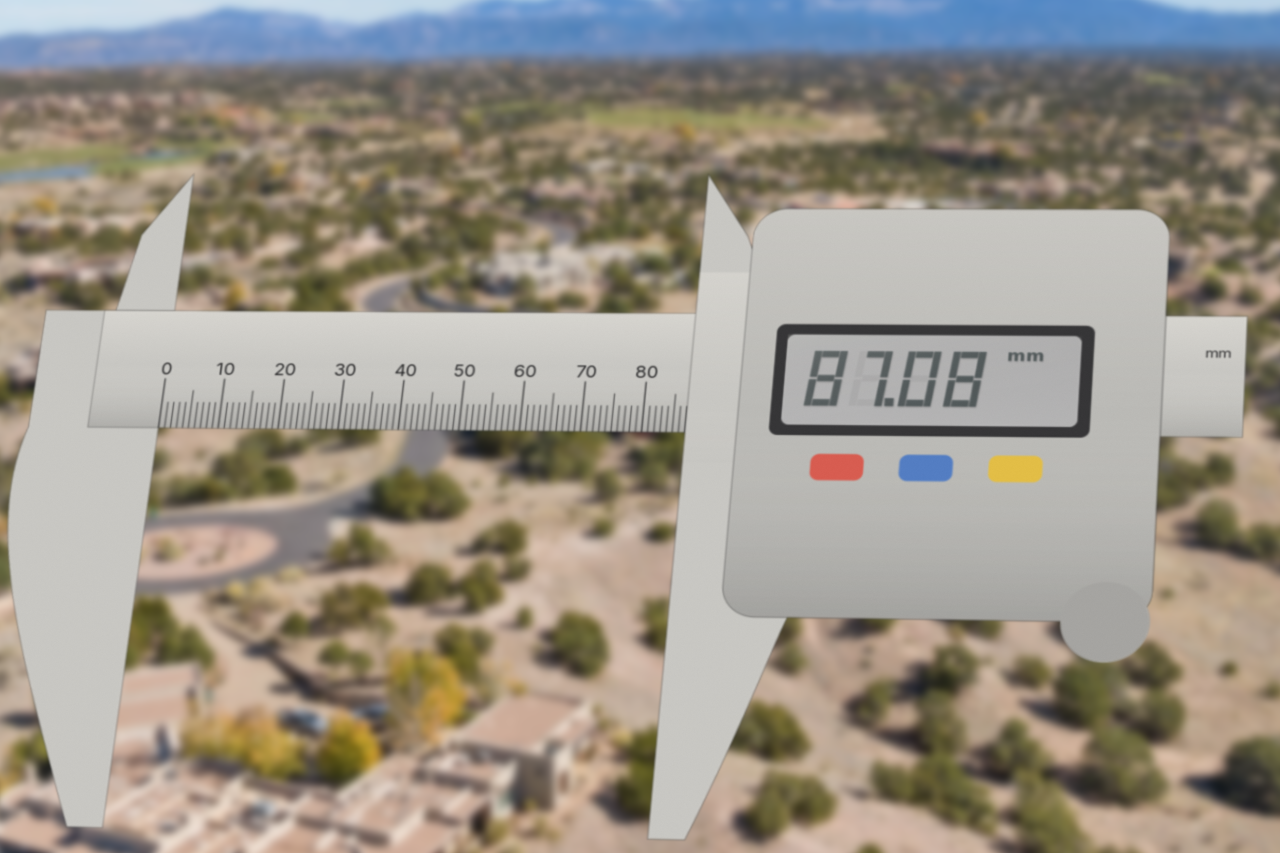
87.08 mm
